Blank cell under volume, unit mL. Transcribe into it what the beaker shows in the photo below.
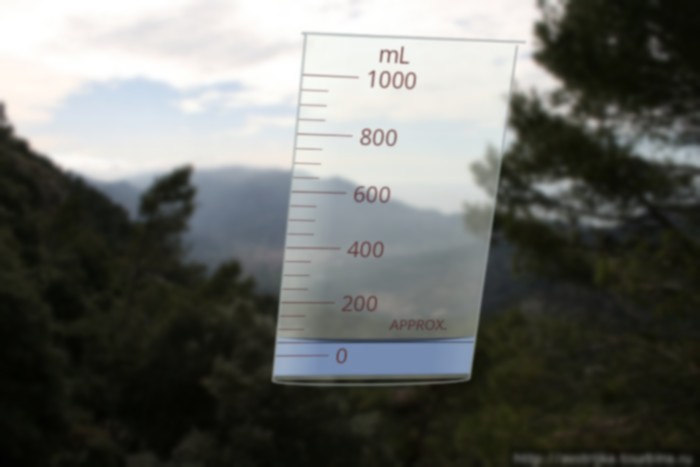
50 mL
